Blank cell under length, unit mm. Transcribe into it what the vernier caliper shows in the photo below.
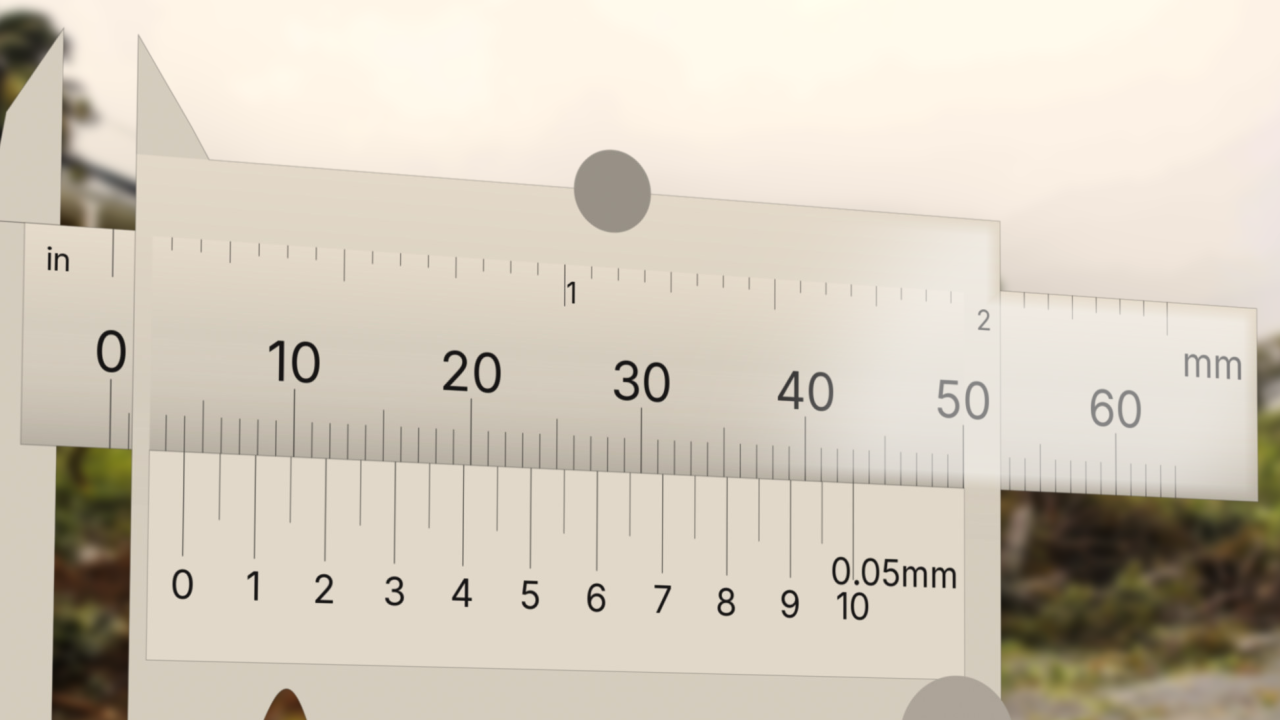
4.0 mm
